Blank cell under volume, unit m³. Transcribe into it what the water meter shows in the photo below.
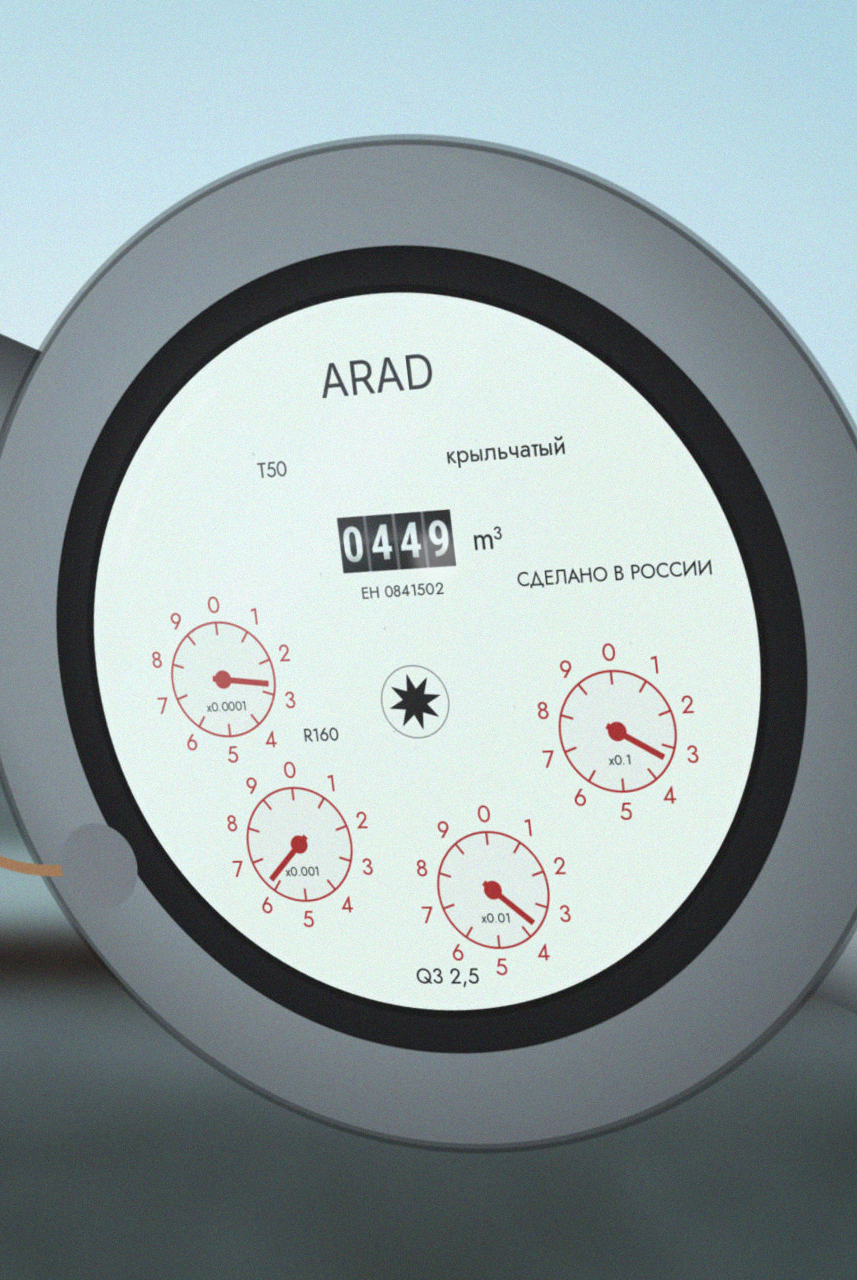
449.3362 m³
